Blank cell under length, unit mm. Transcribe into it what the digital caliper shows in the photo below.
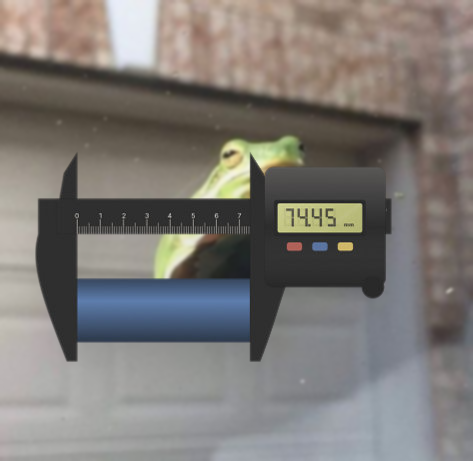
74.45 mm
